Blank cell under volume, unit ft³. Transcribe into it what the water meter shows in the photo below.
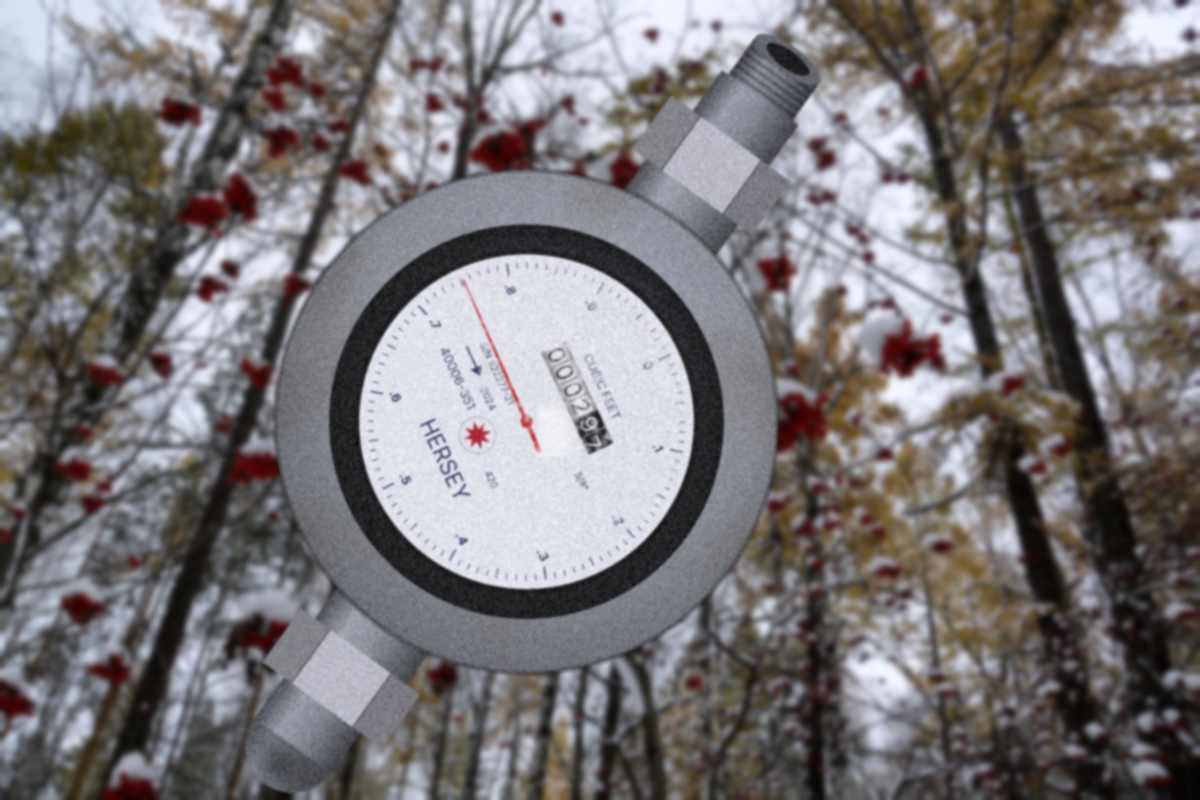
296.75 ft³
